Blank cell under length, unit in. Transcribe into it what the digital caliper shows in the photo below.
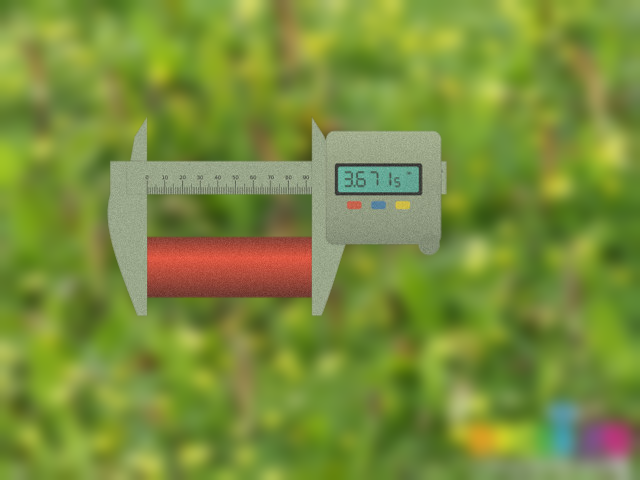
3.6715 in
